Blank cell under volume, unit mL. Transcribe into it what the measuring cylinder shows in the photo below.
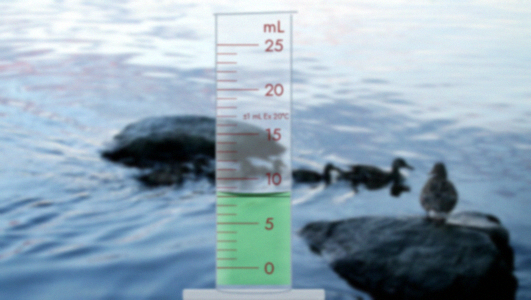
8 mL
